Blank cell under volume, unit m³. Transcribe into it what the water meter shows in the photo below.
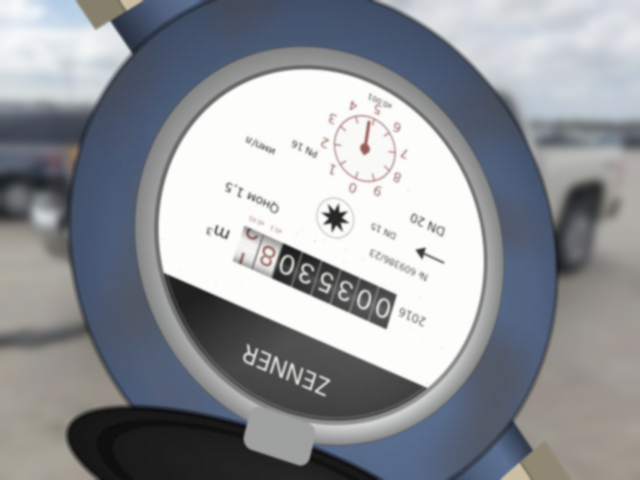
3530.814 m³
